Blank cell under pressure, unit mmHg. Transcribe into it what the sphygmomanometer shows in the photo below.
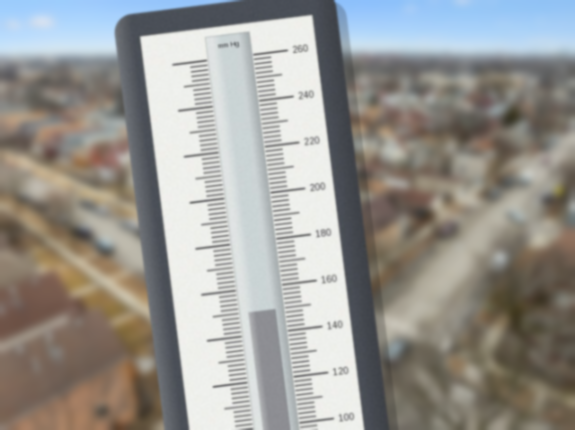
150 mmHg
